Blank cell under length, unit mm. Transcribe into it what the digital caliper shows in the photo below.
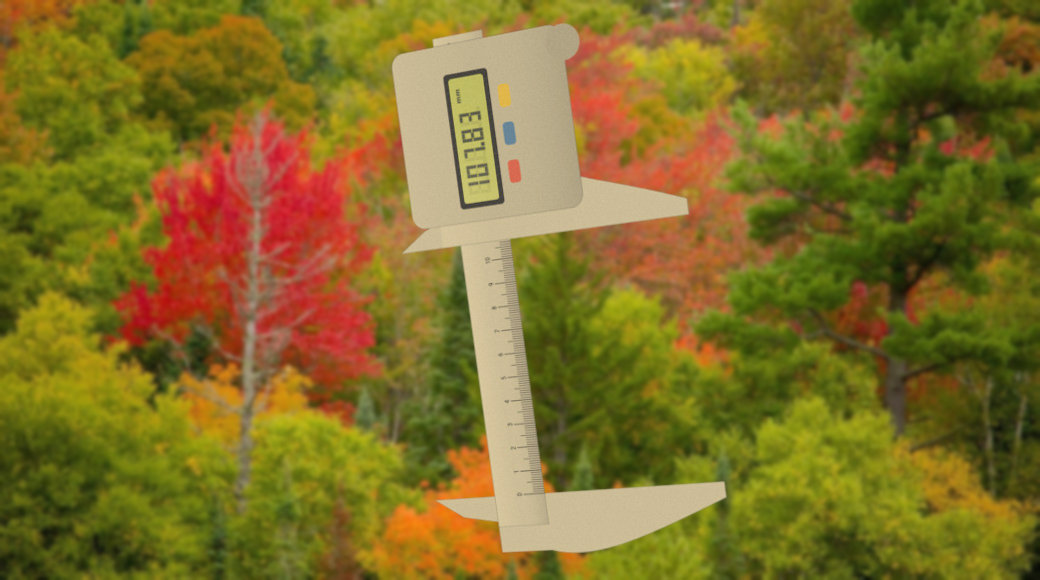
107.83 mm
